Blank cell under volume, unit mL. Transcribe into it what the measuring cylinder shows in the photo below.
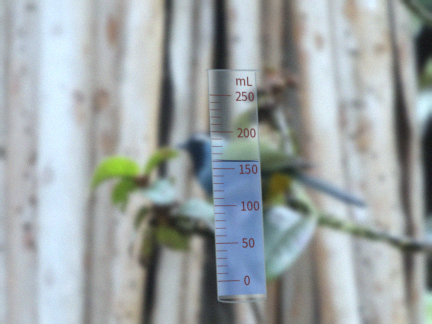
160 mL
